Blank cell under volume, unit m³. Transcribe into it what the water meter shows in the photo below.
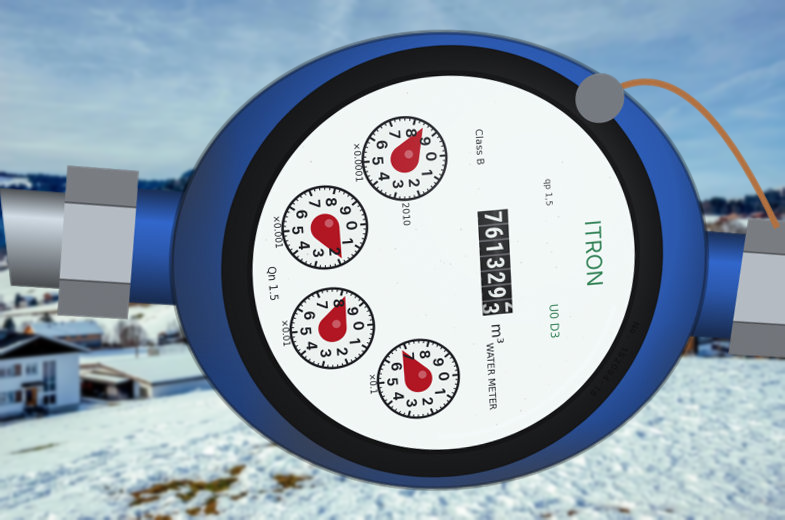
7613292.6818 m³
